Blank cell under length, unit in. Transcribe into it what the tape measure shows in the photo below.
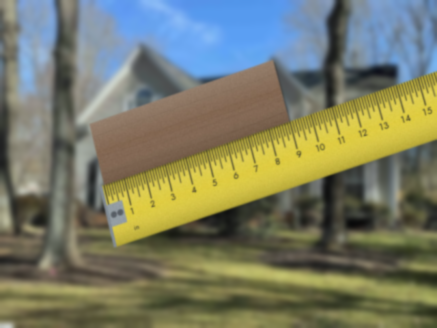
9 in
